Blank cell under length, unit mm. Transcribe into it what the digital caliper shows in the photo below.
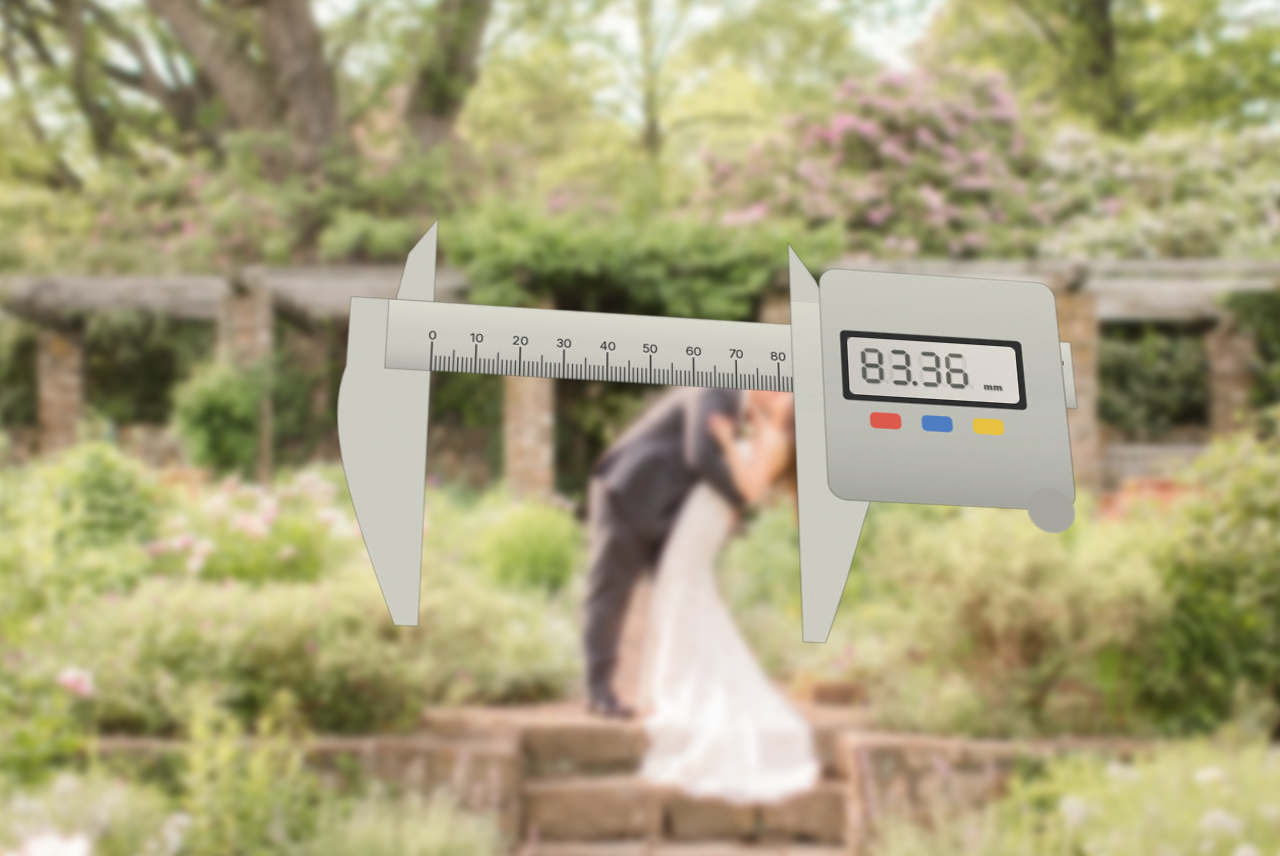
83.36 mm
